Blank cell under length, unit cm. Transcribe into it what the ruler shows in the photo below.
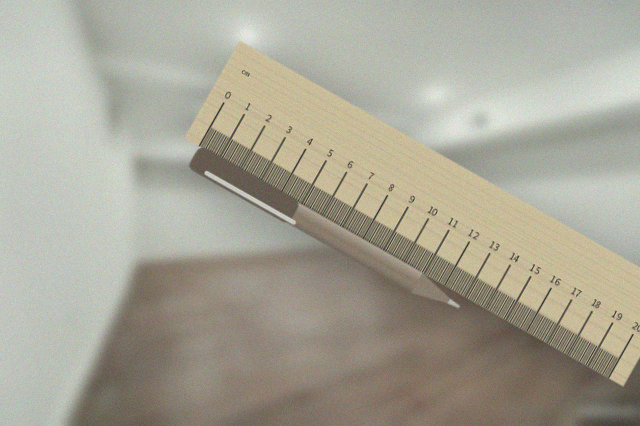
13 cm
